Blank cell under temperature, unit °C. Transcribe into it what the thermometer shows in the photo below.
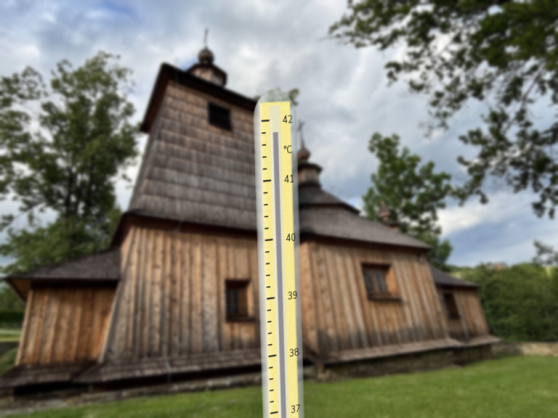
41.8 °C
